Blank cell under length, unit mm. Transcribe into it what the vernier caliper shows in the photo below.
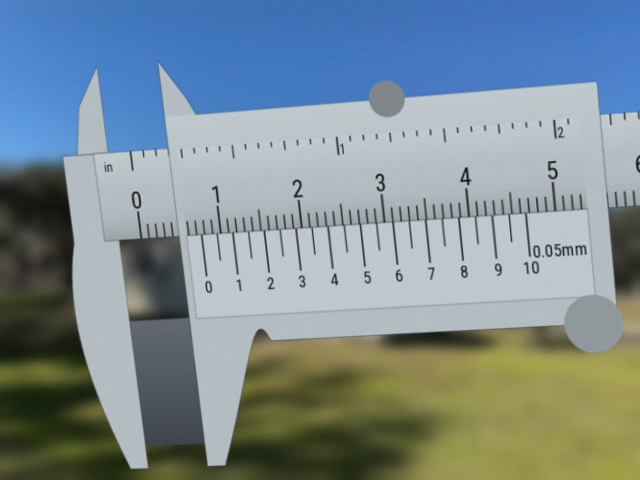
7.6 mm
